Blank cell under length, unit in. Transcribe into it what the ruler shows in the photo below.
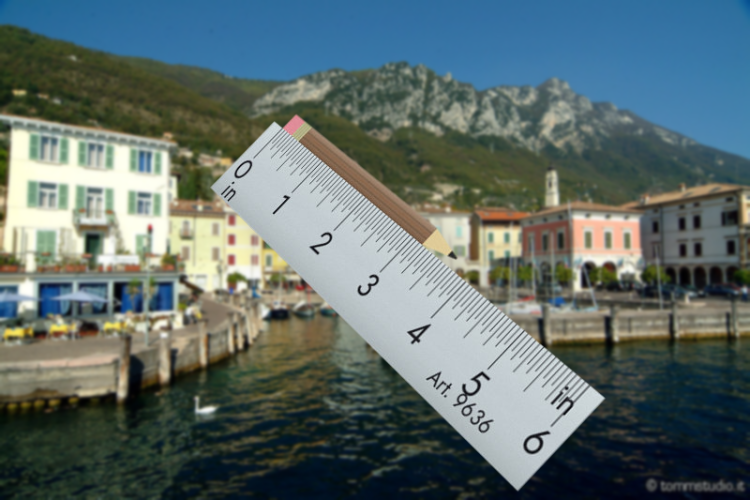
3.6875 in
